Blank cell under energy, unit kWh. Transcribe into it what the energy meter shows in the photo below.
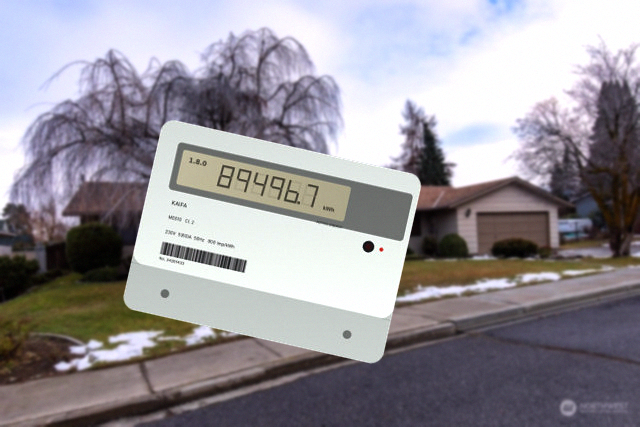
89496.7 kWh
